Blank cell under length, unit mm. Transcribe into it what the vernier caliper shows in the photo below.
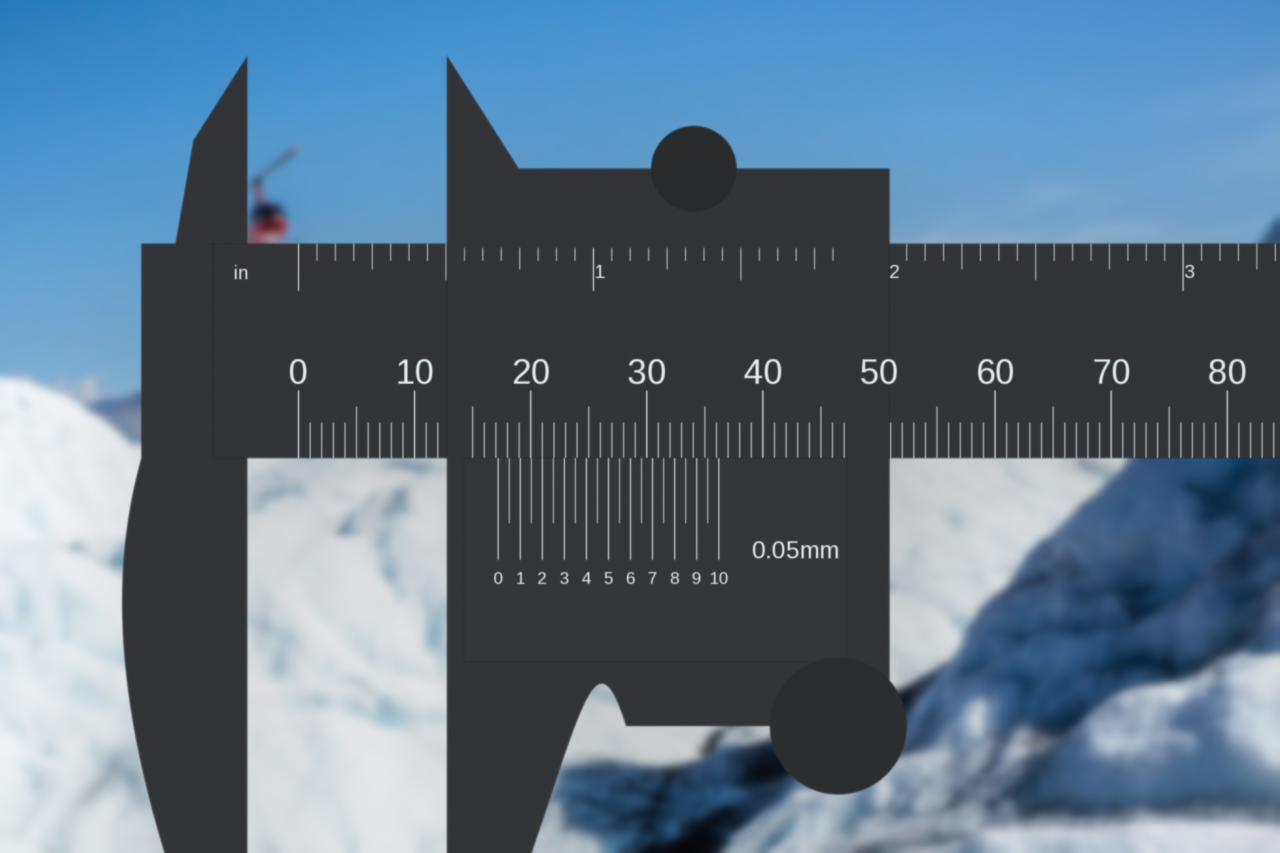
17.2 mm
